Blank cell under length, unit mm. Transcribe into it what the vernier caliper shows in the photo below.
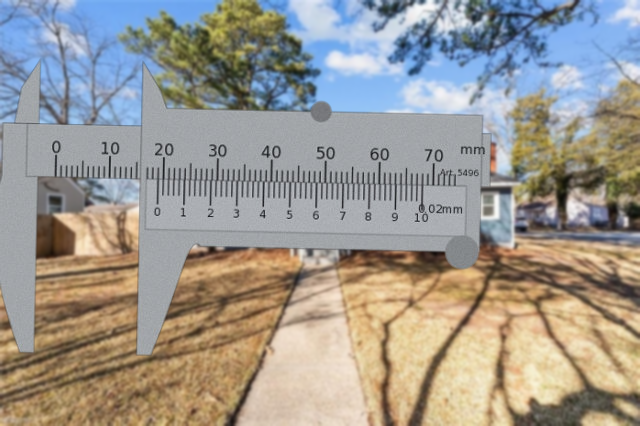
19.0 mm
